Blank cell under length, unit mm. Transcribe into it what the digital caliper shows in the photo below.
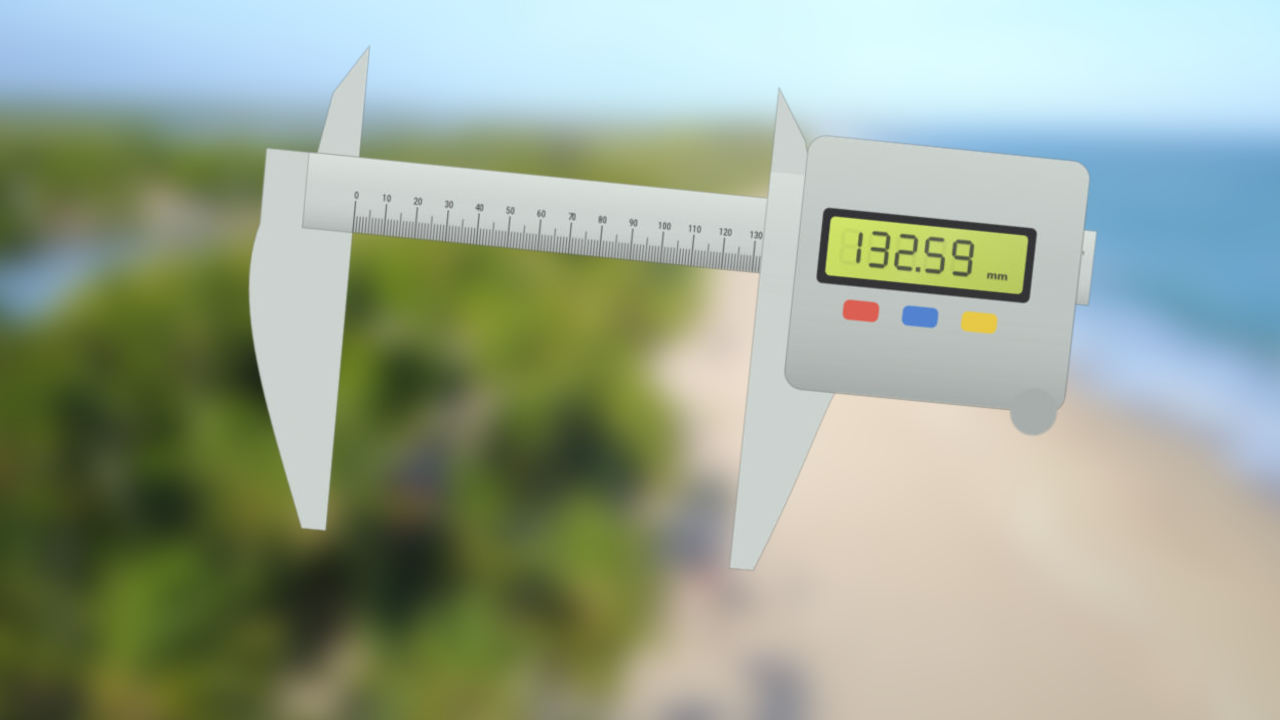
132.59 mm
